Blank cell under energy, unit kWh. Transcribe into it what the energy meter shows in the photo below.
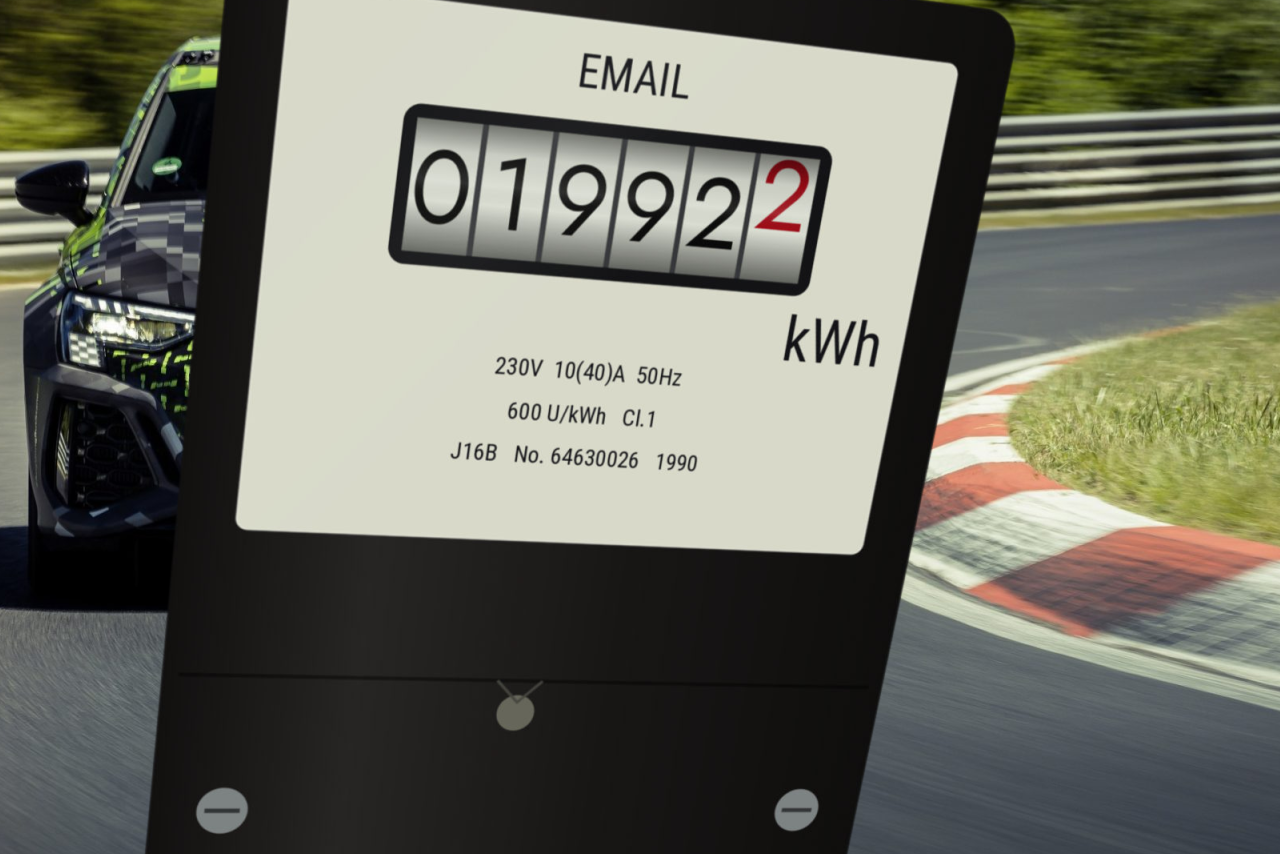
1992.2 kWh
